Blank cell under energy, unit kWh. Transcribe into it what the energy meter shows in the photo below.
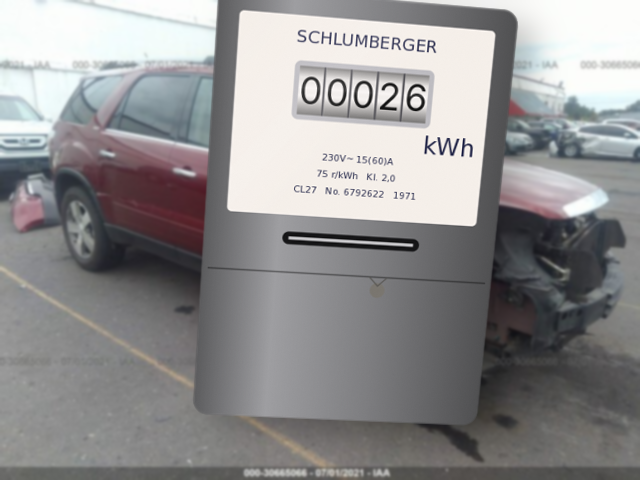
26 kWh
